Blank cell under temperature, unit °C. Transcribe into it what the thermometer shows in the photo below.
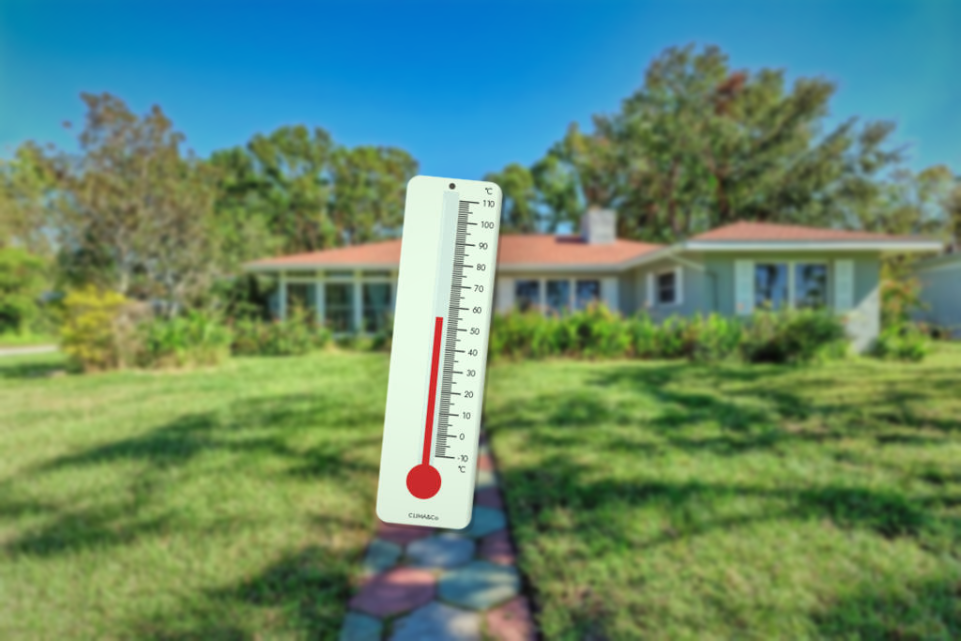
55 °C
